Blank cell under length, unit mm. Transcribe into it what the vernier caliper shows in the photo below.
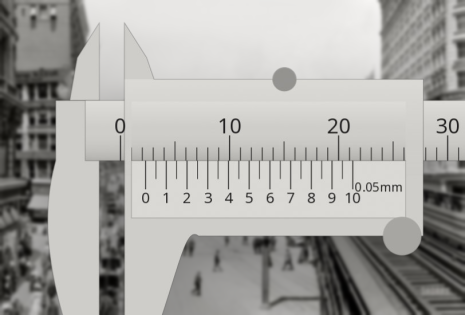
2.3 mm
